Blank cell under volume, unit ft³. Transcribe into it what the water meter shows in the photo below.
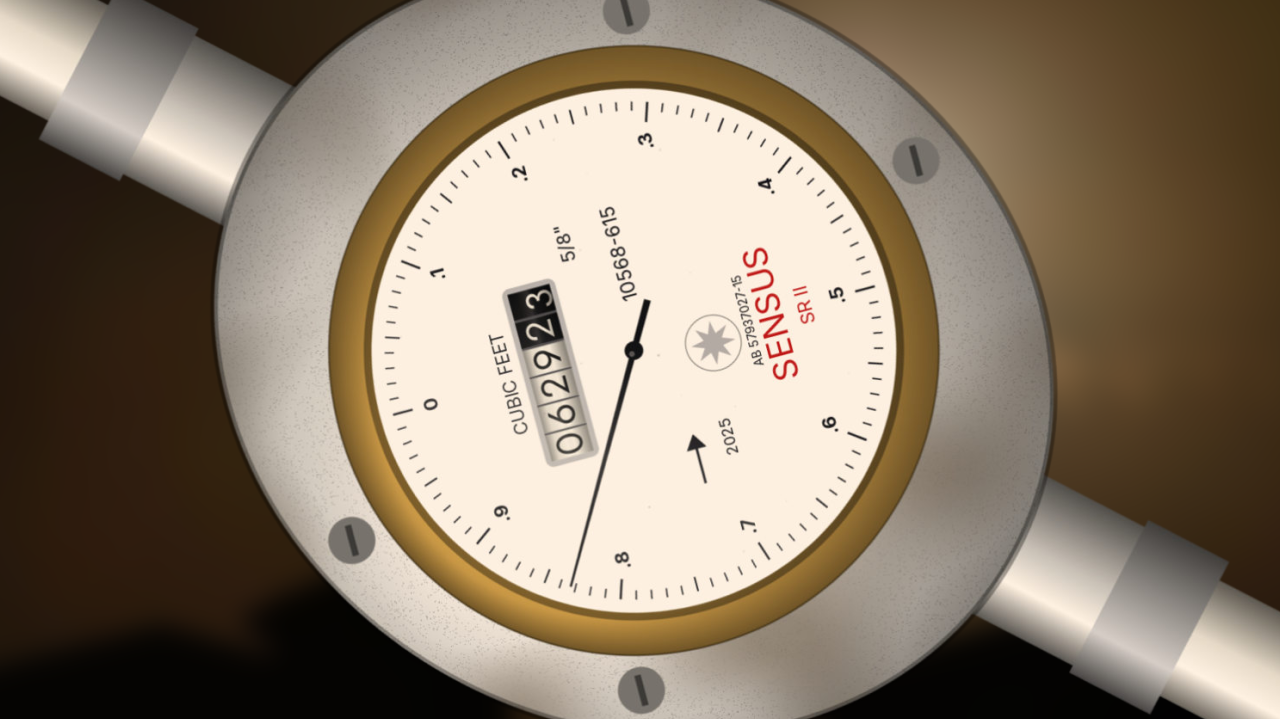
62922.83 ft³
